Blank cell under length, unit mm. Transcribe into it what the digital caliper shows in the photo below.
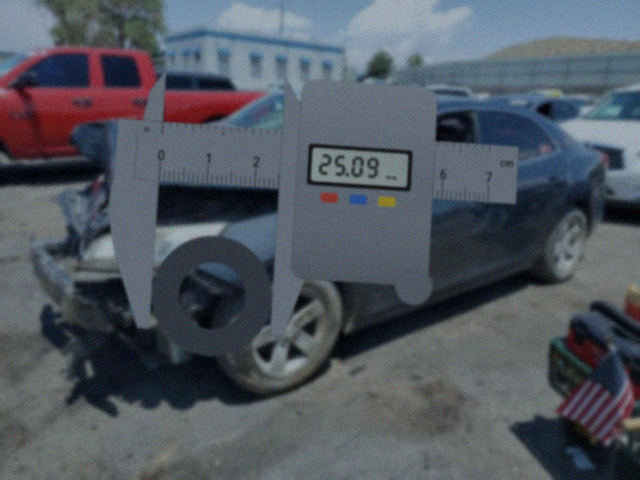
25.09 mm
